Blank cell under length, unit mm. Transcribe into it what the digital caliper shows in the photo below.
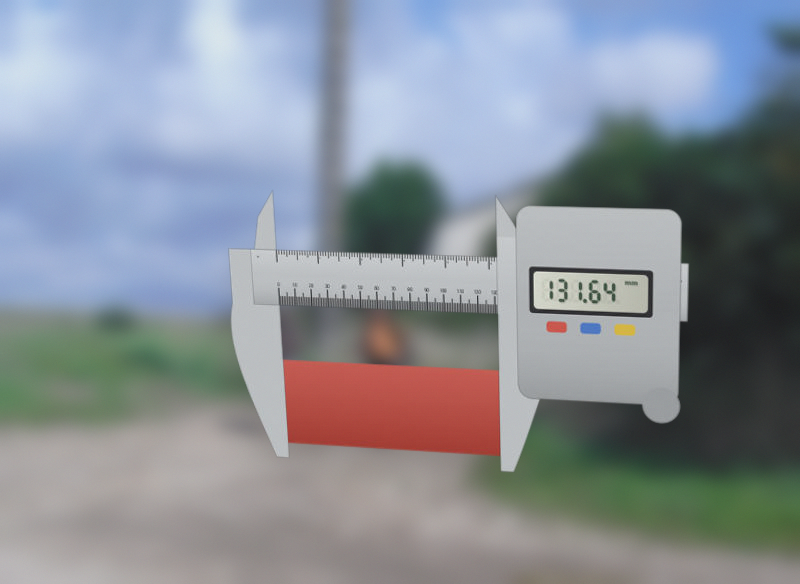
131.64 mm
